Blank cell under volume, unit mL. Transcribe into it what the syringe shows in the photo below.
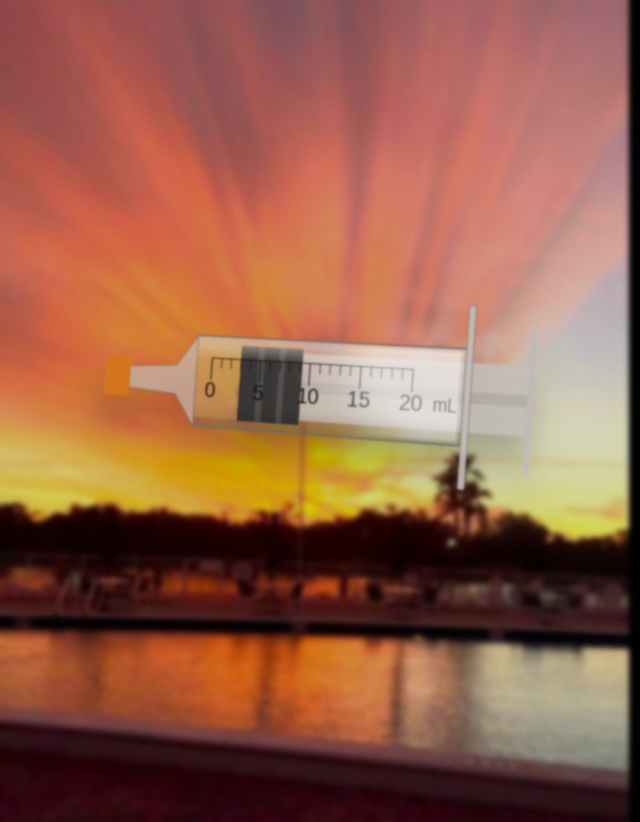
3 mL
